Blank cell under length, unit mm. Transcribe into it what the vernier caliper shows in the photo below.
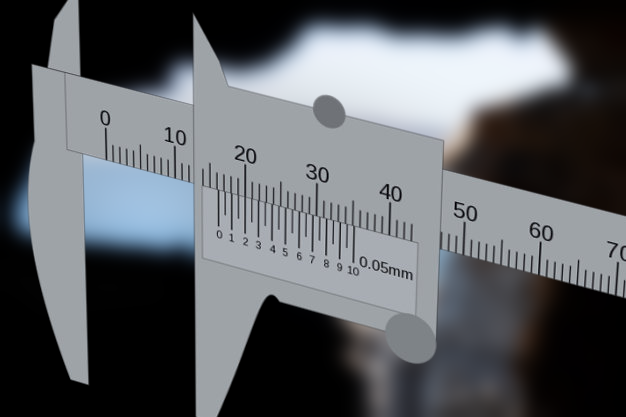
16.2 mm
